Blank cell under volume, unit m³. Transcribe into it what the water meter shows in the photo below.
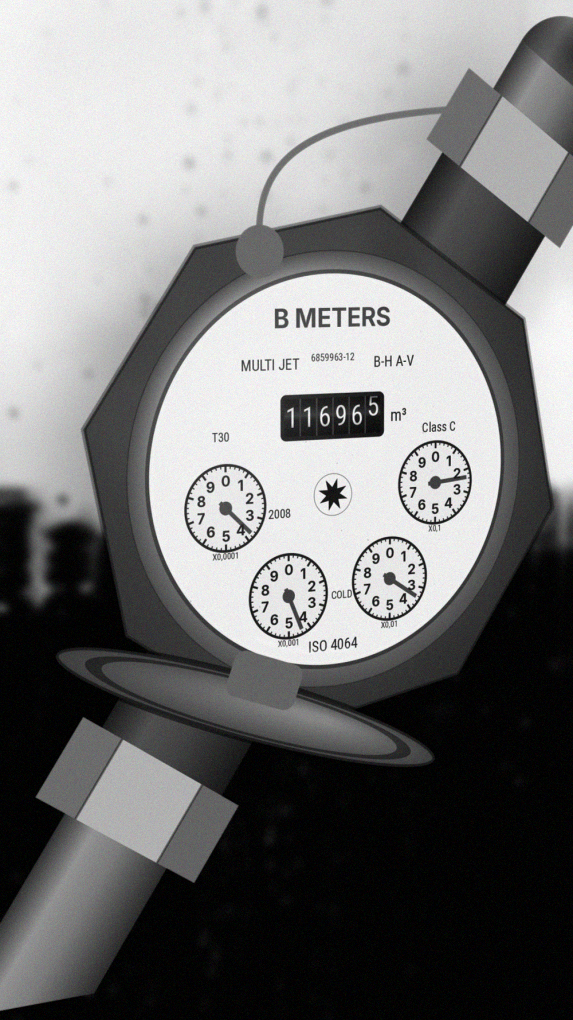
116965.2343 m³
